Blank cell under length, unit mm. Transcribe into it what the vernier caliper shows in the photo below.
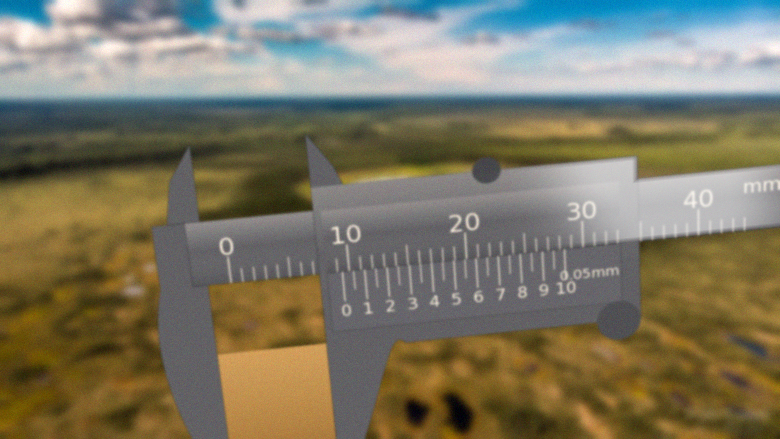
9.4 mm
